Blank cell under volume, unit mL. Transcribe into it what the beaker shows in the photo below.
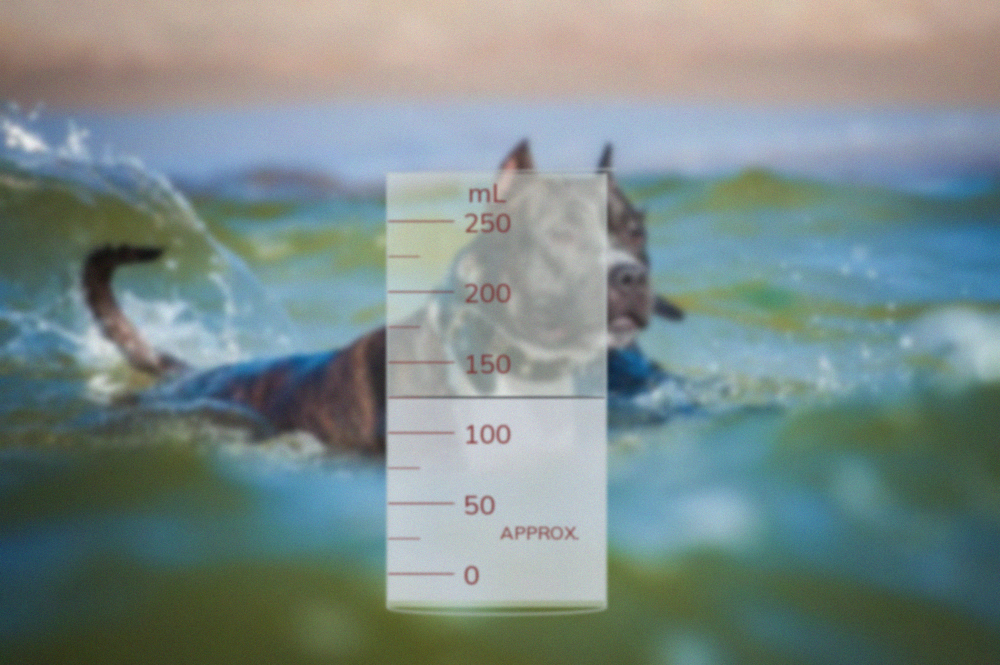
125 mL
